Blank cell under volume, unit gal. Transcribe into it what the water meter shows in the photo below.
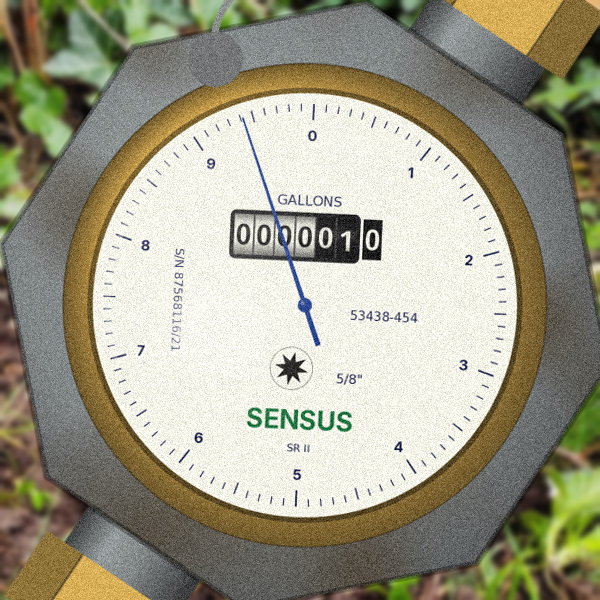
9.4 gal
